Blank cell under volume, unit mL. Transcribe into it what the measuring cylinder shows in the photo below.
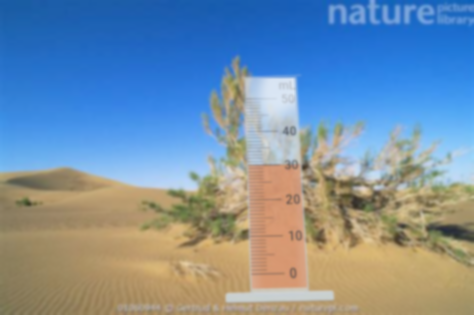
30 mL
